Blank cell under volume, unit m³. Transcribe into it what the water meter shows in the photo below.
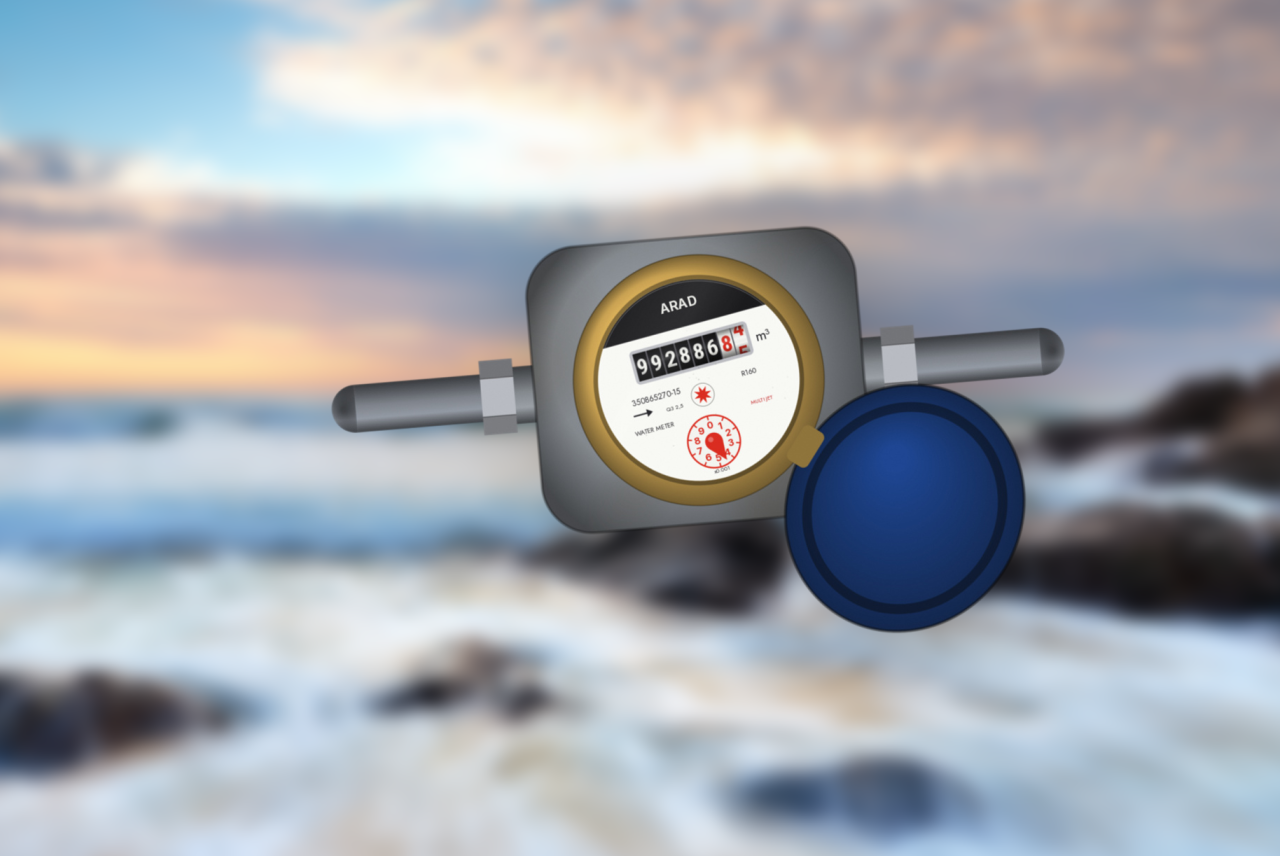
992886.844 m³
